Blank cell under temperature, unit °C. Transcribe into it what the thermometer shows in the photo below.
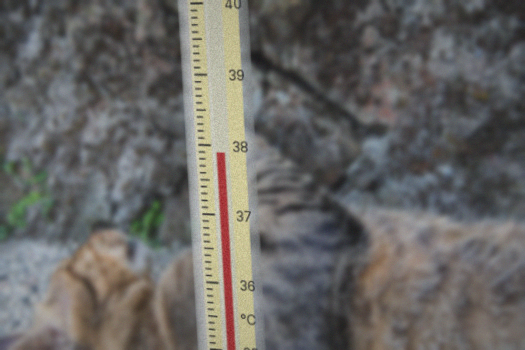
37.9 °C
